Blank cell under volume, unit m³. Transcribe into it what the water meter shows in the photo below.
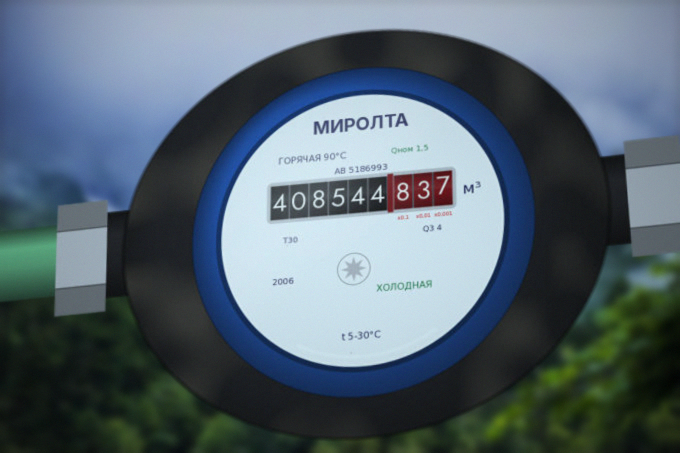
408544.837 m³
